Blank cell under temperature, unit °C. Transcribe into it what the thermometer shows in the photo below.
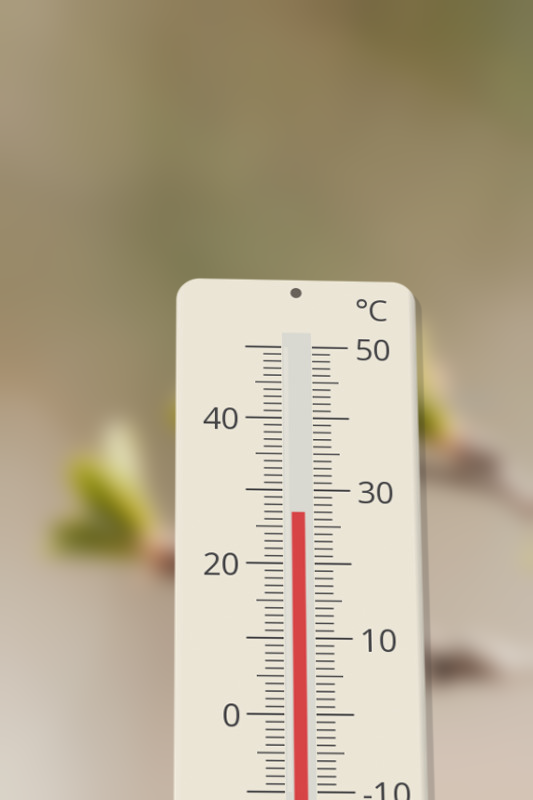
27 °C
